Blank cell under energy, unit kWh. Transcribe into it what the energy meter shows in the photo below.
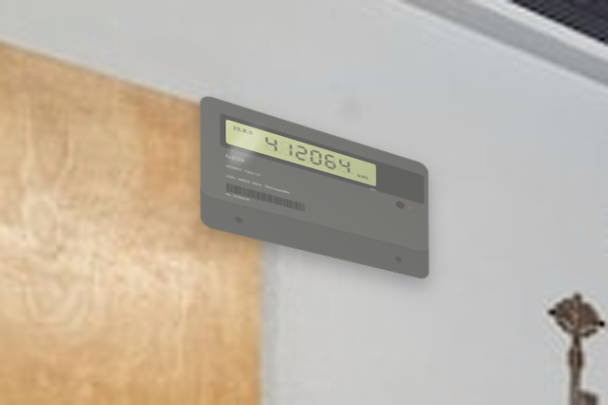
412064 kWh
